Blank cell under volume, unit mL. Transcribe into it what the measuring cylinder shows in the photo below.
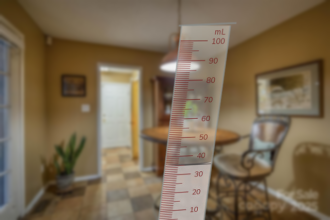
35 mL
